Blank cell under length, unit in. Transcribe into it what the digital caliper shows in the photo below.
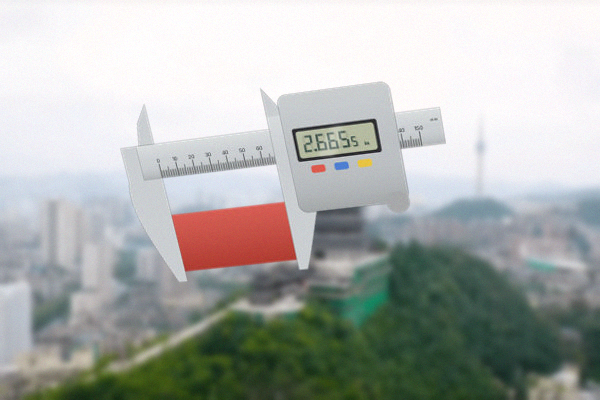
2.6655 in
